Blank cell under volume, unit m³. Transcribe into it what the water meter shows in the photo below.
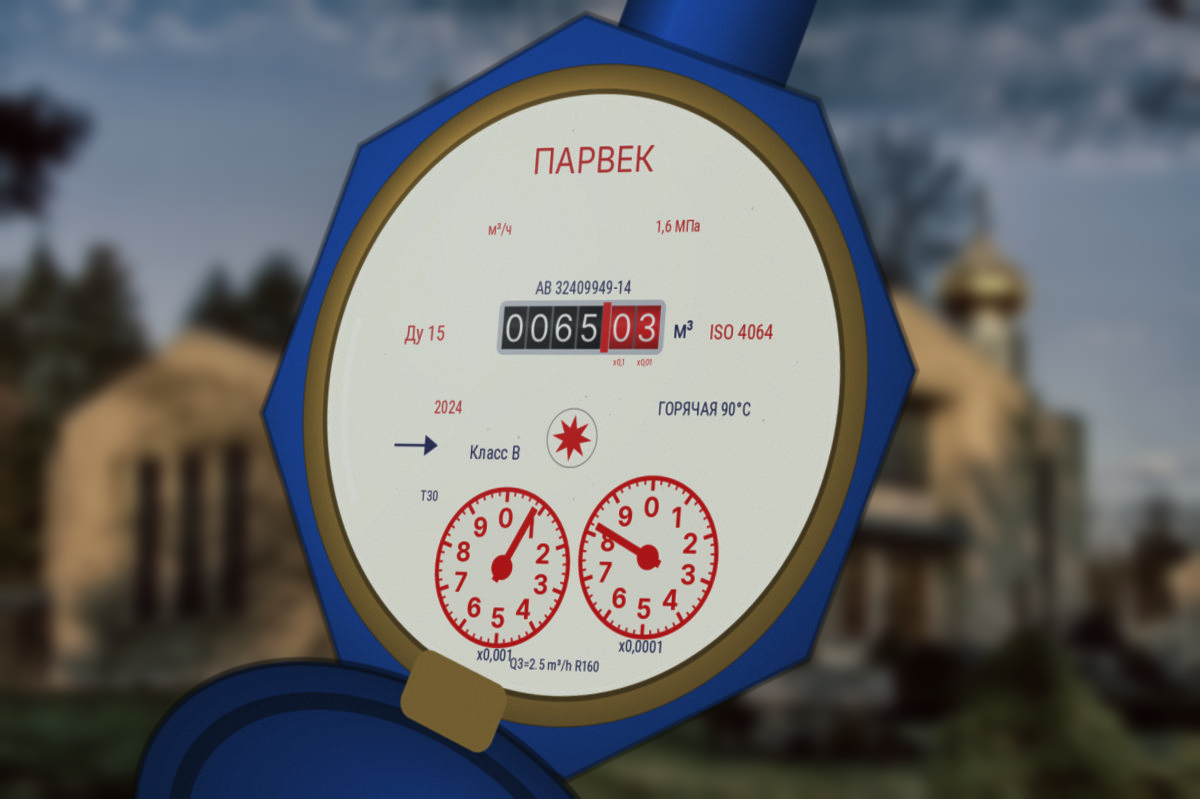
65.0308 m³
